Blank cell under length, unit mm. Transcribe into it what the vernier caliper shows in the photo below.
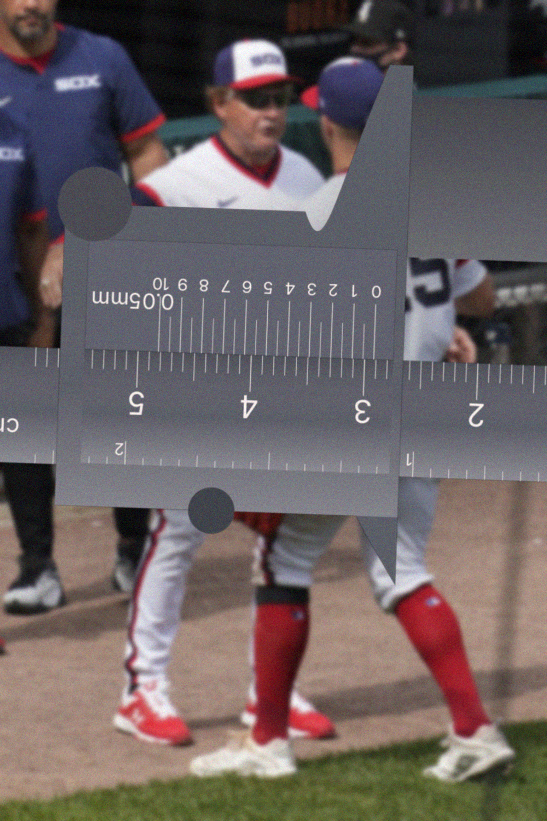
29.2 mm
